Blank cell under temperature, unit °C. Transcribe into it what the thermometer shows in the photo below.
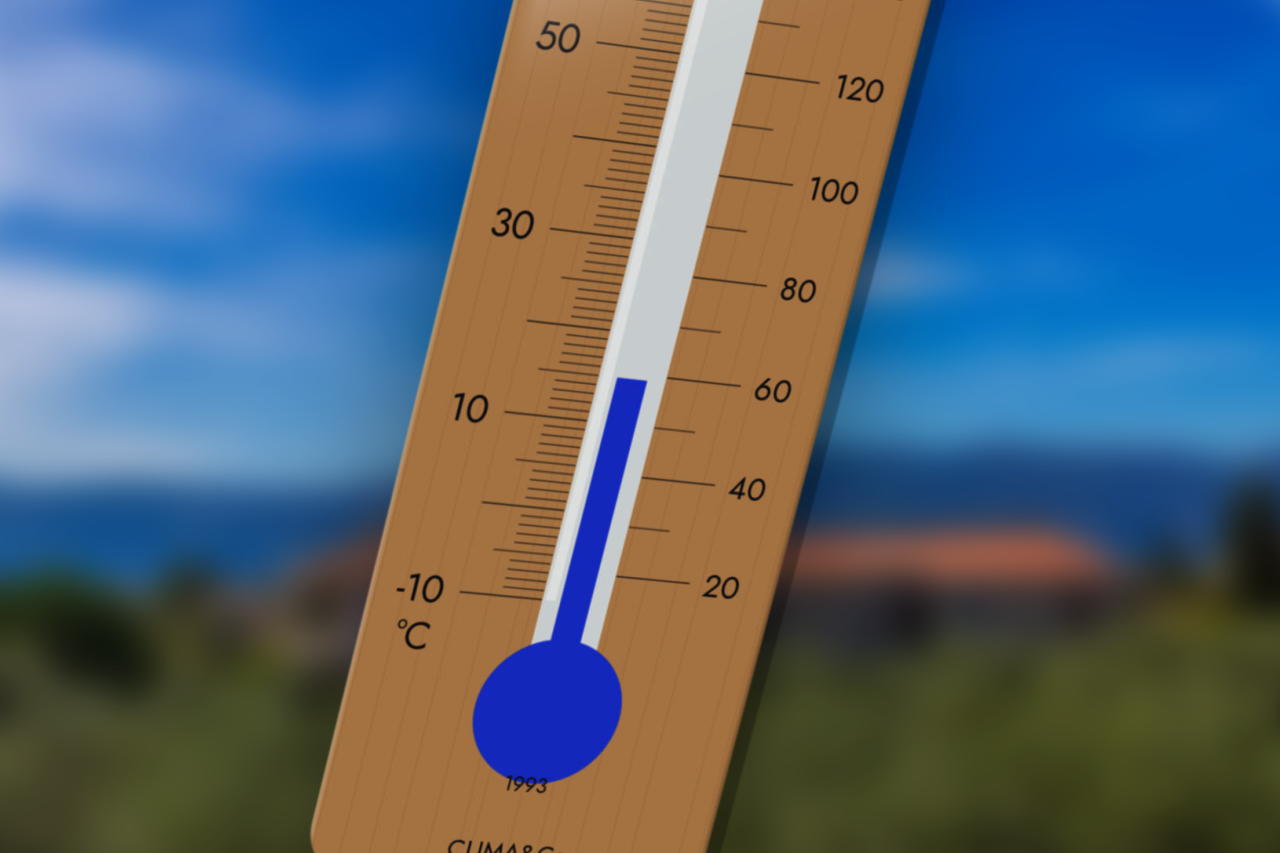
15 °C
